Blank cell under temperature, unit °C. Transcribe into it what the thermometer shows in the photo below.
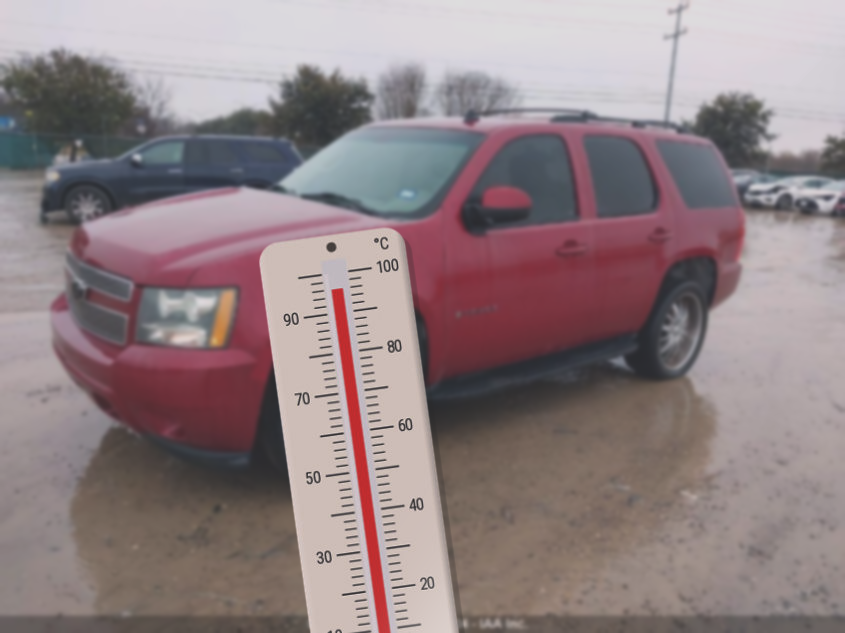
96 °C
